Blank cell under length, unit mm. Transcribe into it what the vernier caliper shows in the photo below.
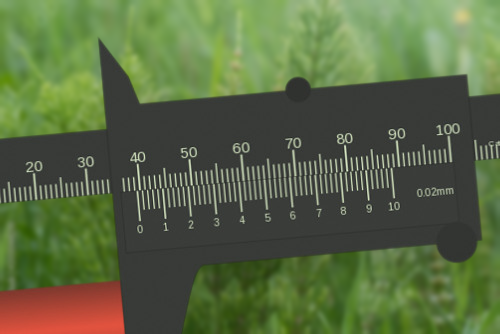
39.5 mm
